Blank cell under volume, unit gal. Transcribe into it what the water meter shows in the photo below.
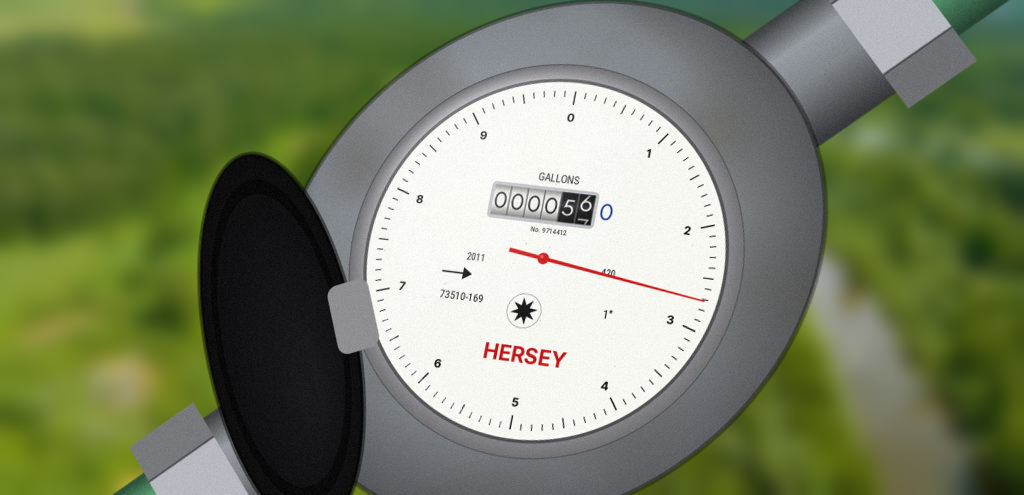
562.7 gal
